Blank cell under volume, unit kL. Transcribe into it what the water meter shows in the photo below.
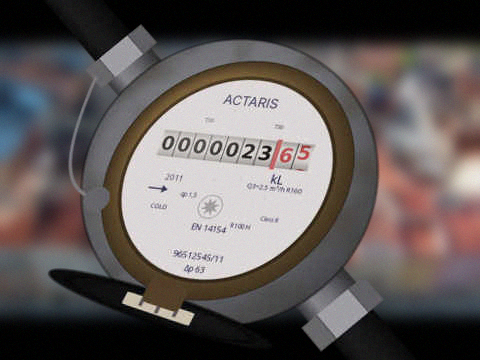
23.65 kL
